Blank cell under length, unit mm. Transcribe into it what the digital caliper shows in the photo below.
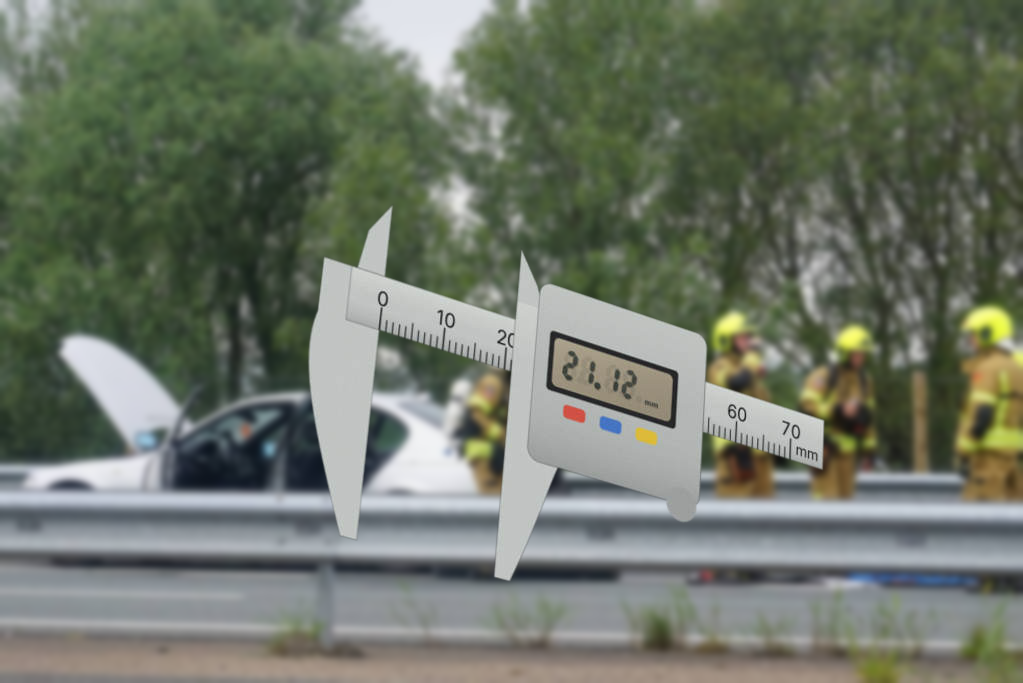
21.12 mm
